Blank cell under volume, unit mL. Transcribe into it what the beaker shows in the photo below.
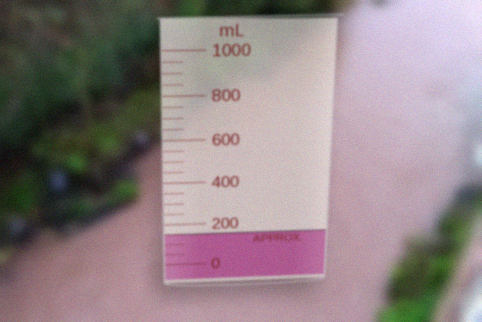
150 mL
